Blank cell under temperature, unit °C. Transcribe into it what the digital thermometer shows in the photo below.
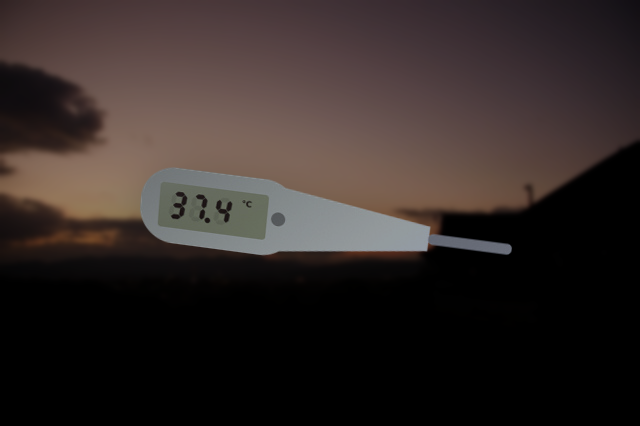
37.4 °C
